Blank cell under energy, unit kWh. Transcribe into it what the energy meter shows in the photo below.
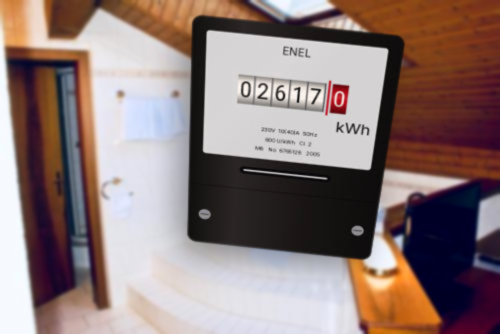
2617.0 kWh
